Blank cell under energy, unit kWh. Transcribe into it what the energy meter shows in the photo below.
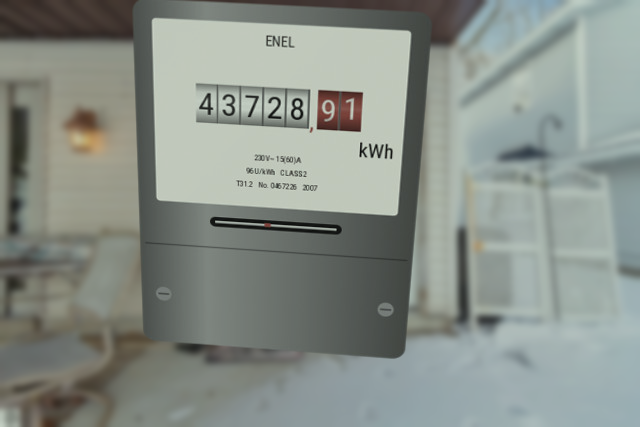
43728.91 kWh
